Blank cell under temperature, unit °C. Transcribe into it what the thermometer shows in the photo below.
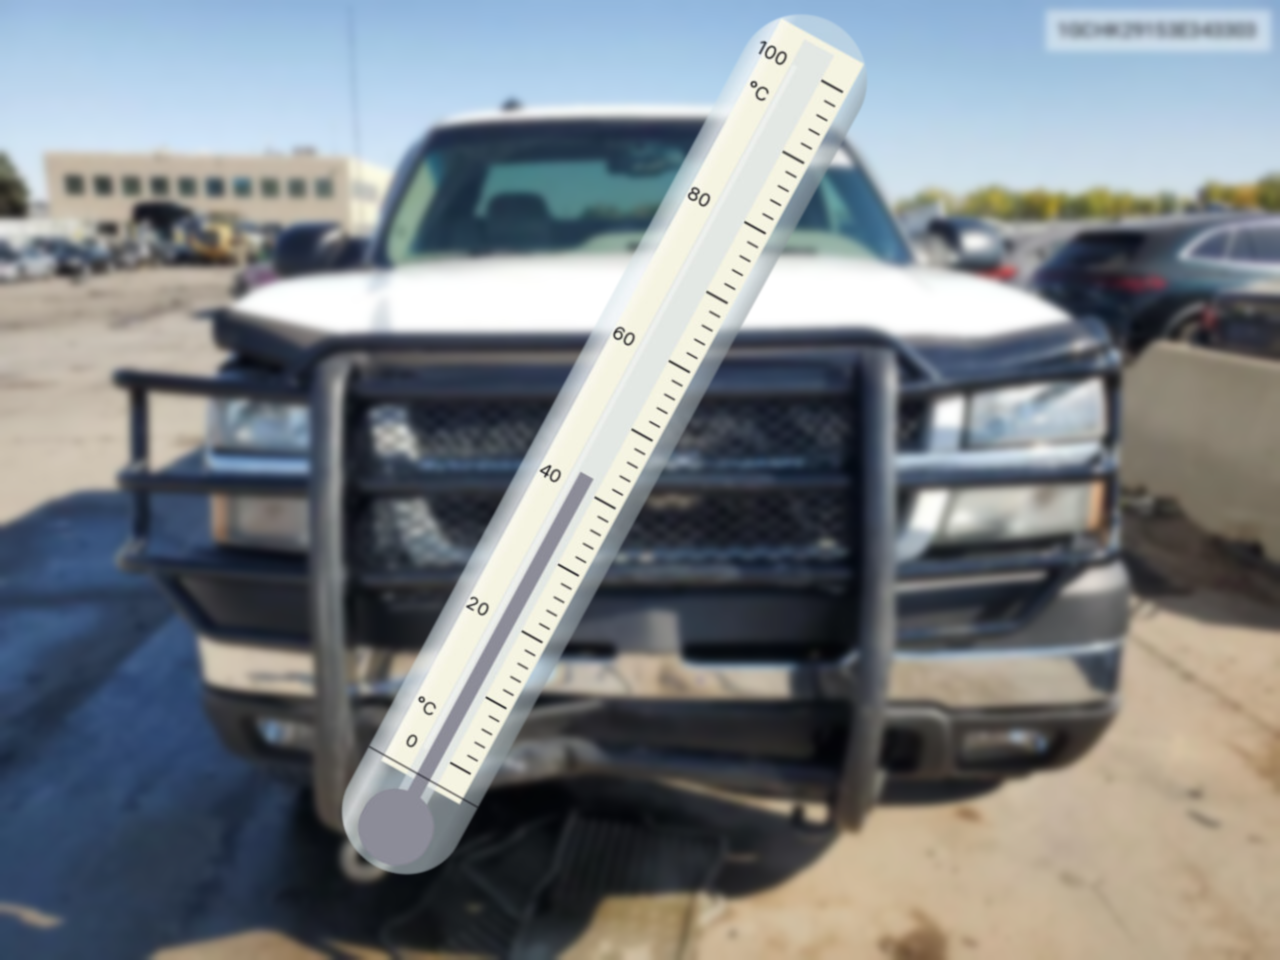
42 °C
